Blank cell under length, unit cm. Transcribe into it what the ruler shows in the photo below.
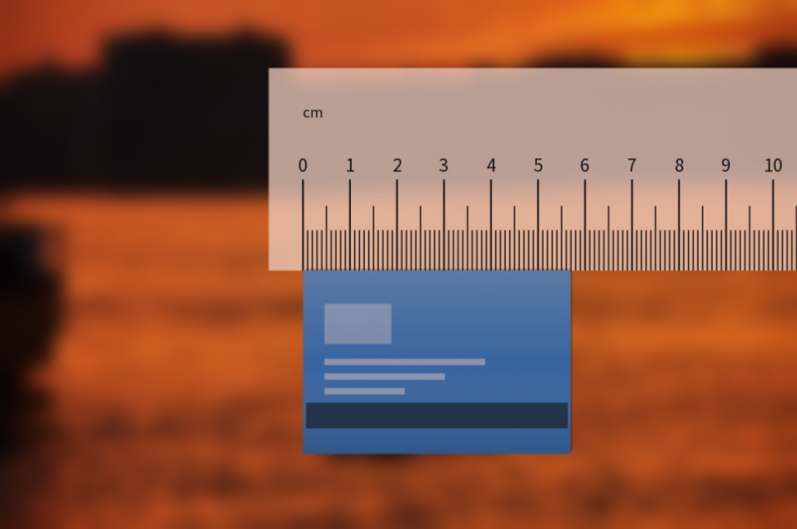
5.7 cm
